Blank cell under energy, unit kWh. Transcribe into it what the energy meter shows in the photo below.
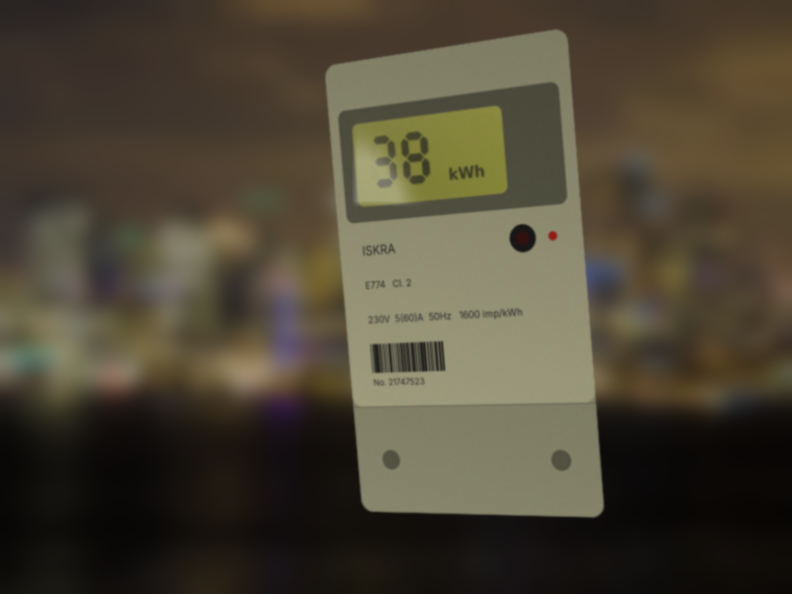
38 kWh
